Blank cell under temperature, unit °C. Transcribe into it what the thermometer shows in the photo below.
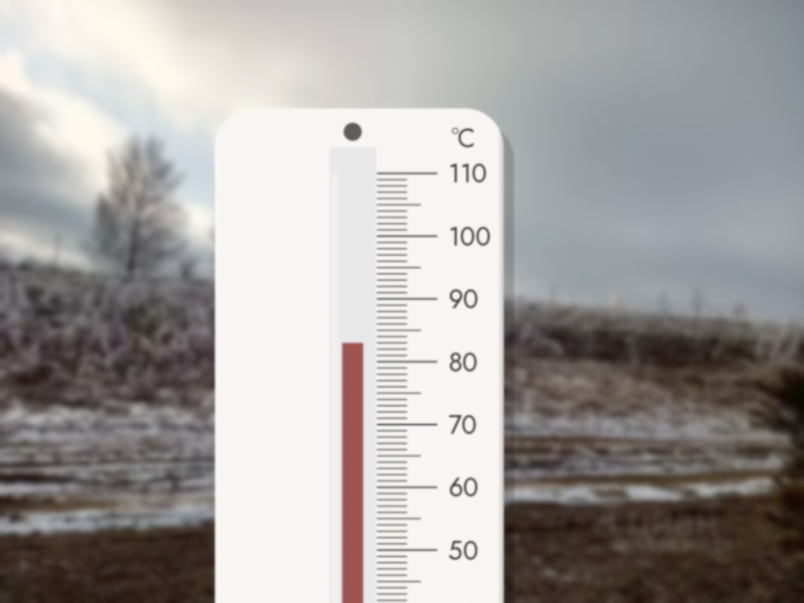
83 °C
